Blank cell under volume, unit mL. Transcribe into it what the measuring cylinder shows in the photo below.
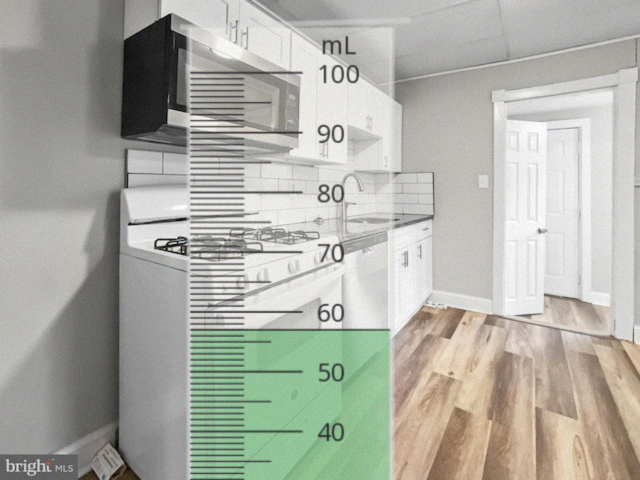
57 mL
